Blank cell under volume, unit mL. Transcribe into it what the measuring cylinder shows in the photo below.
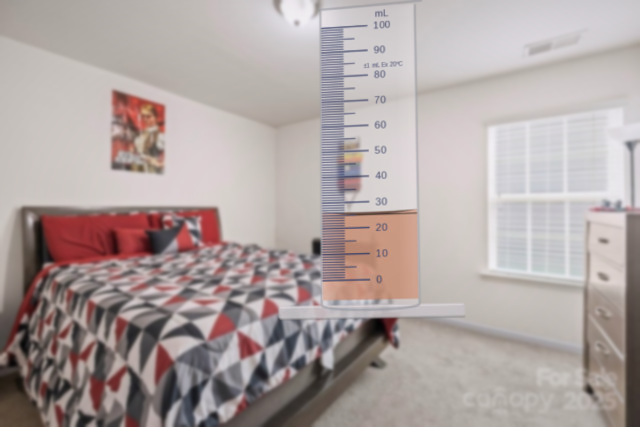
25 mL
